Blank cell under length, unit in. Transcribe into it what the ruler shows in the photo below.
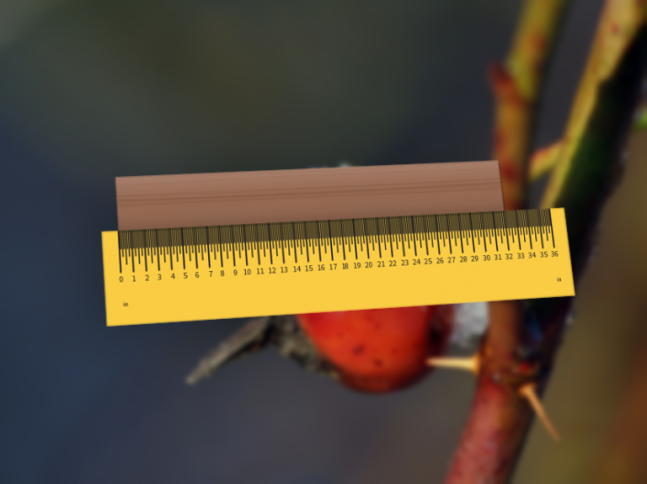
32 in
